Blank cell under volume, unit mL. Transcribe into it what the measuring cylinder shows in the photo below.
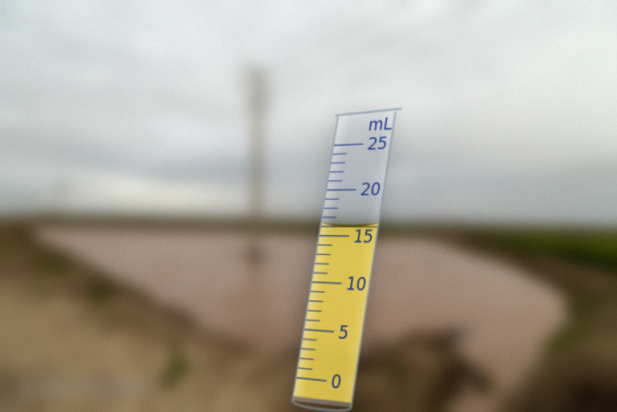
16 mL
